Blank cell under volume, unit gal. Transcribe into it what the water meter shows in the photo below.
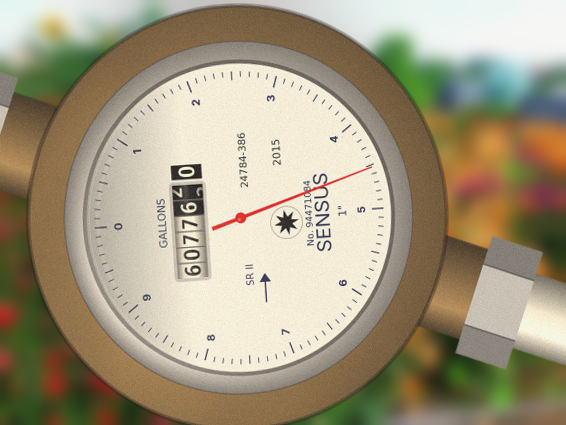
6077624.5 gal
